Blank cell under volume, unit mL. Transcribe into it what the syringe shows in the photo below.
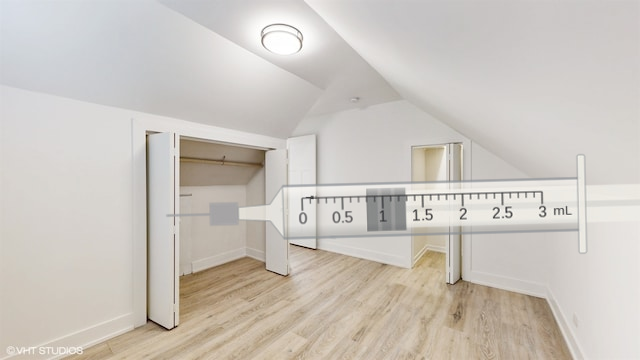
0.8 mL
